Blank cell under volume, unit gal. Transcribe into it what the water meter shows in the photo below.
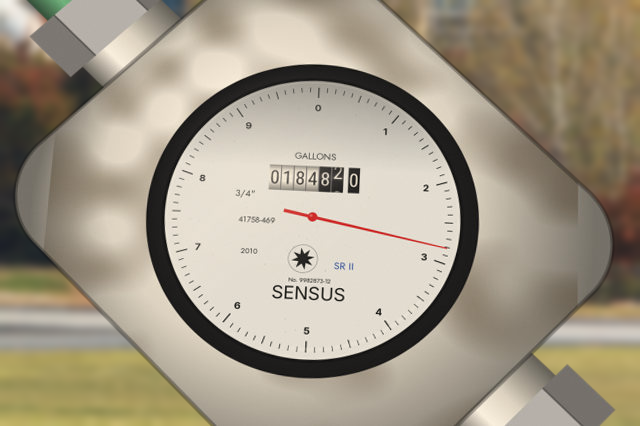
184822.8 gal
